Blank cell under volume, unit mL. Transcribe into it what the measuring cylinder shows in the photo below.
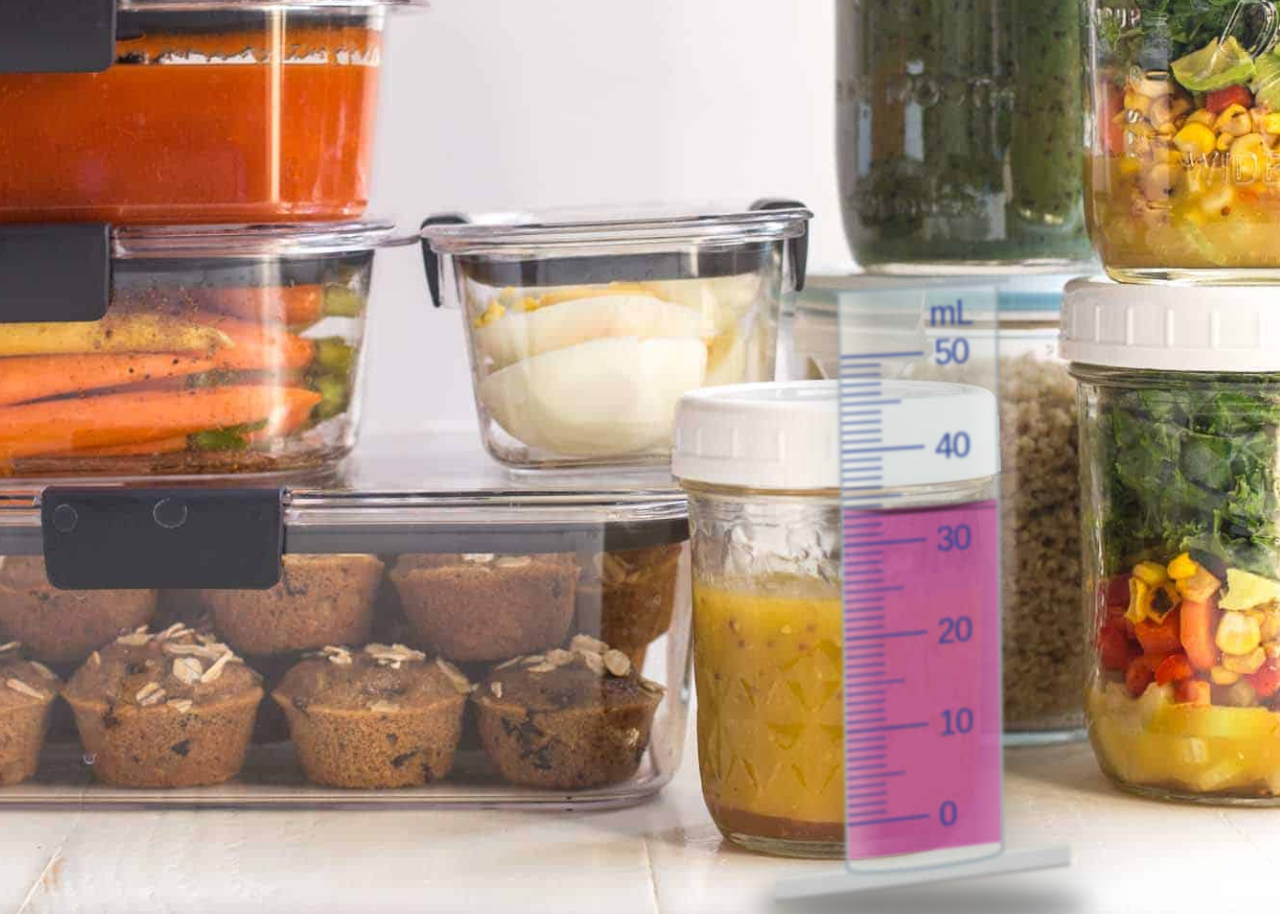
33 mL
